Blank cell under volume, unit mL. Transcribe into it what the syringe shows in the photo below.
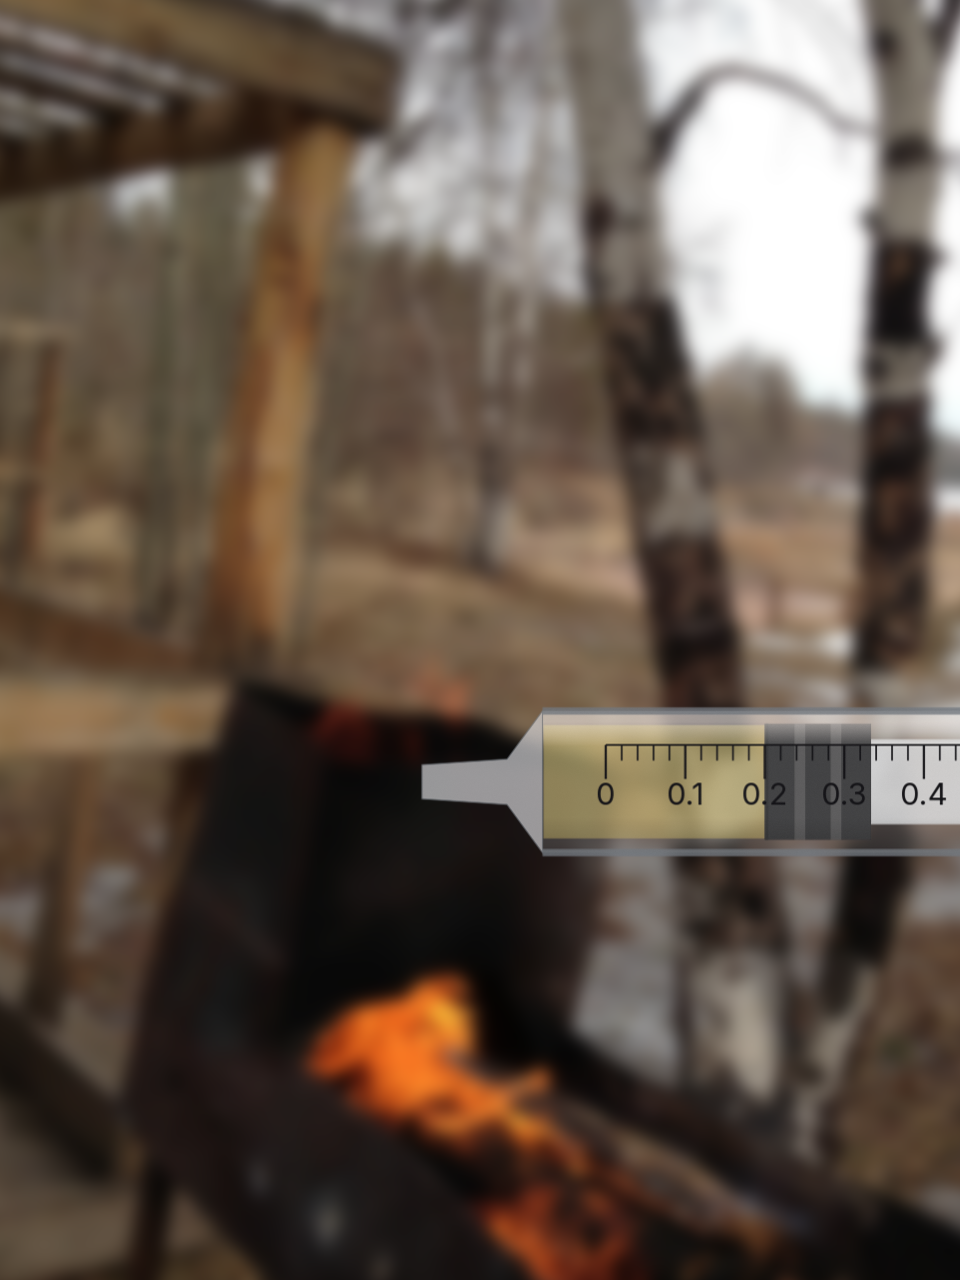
0.2 mL
